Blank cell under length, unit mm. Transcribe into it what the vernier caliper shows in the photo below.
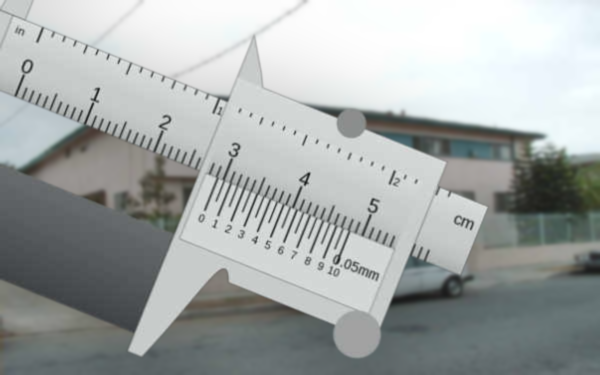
29.2 mm
